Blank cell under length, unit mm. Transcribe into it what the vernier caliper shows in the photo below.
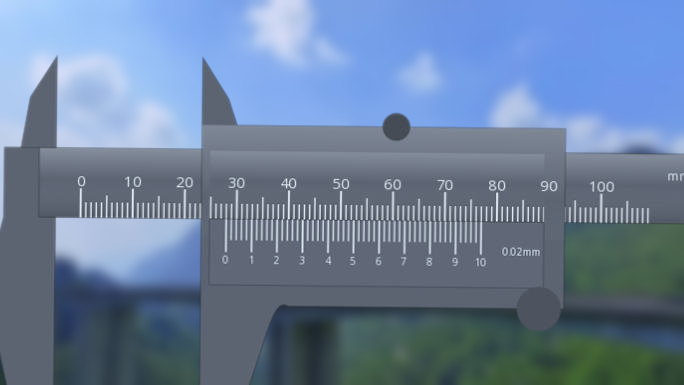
28.0 mm
